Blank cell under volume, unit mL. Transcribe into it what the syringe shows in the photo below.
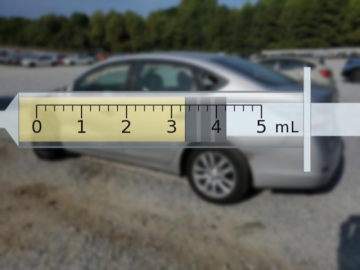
3.3 mL
